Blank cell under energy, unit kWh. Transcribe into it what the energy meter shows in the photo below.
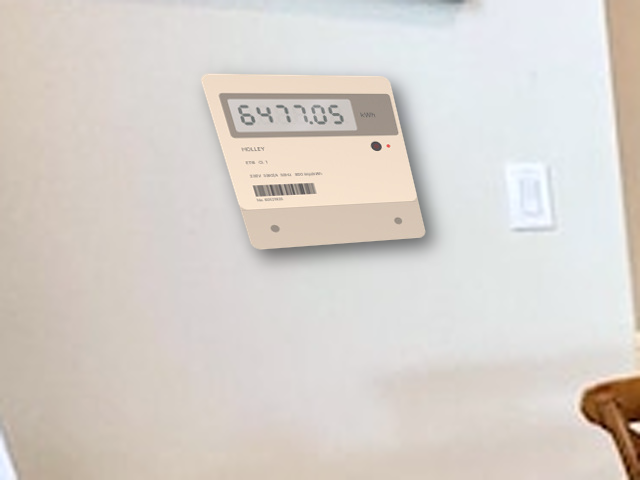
6477.05 kWh
